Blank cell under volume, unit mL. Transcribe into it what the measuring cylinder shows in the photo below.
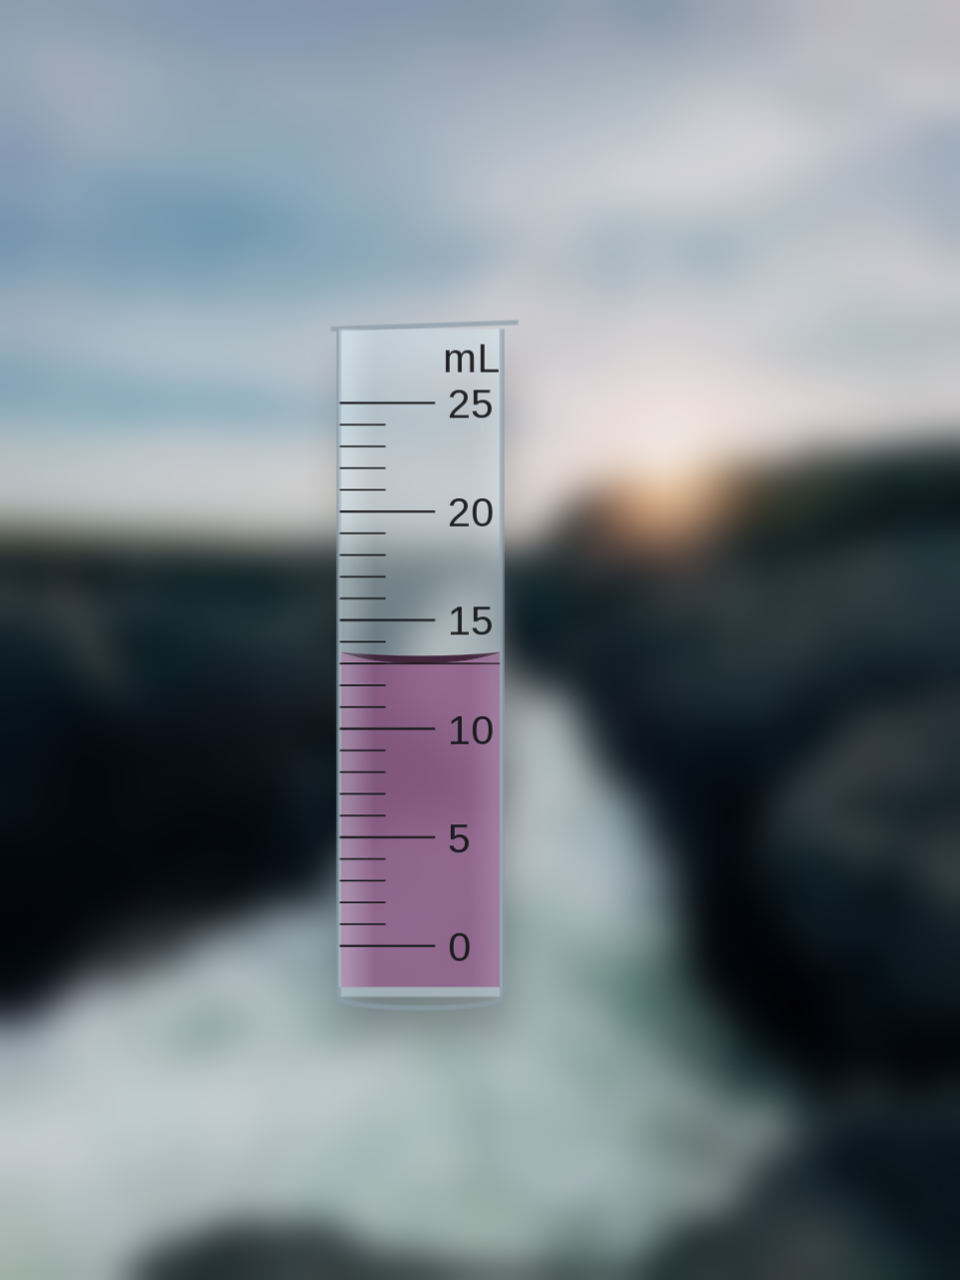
13 mL
